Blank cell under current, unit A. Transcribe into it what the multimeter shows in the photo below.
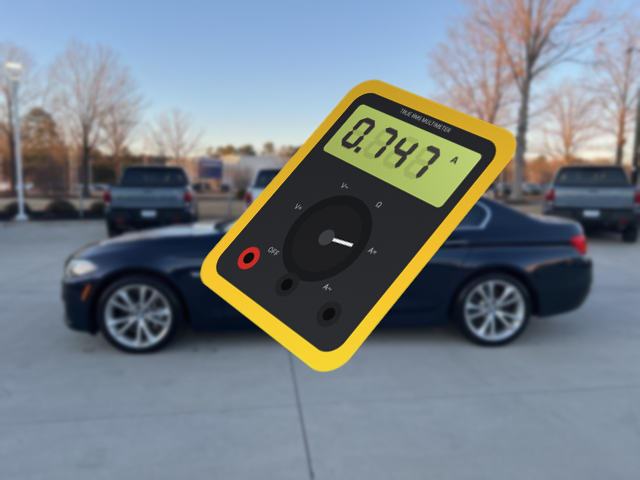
0.747 A
